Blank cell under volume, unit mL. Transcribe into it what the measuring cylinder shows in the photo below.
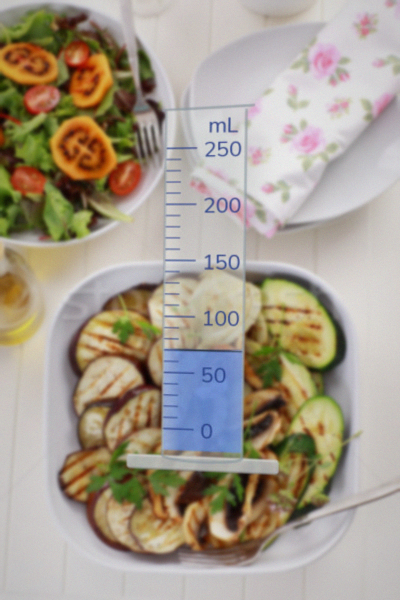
70 mL
